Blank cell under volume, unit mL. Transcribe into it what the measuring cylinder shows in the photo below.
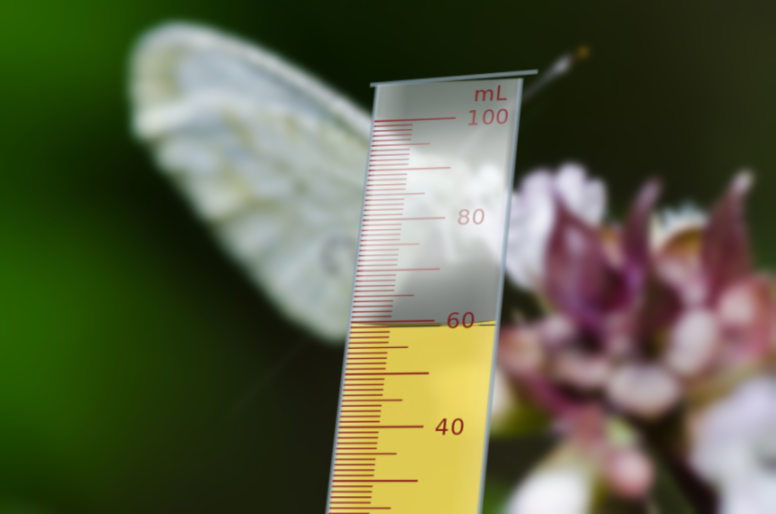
59 mL
